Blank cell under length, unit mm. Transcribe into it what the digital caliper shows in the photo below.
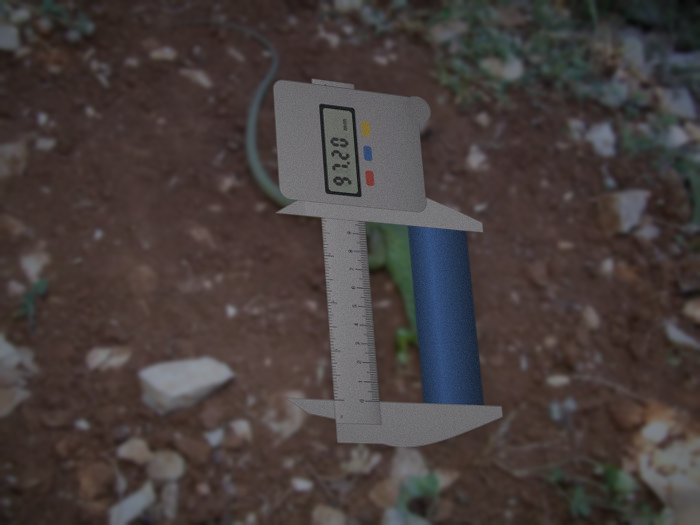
97.20 mm
